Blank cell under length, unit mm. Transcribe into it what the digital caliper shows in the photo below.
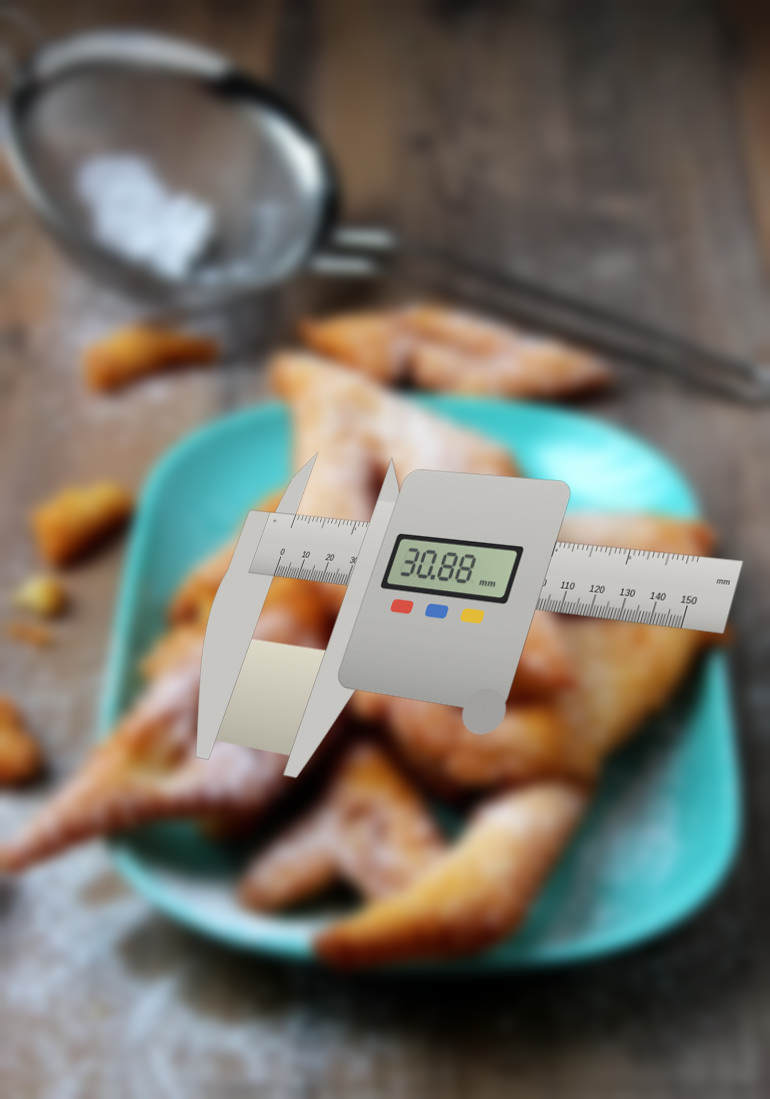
30.88 mm
